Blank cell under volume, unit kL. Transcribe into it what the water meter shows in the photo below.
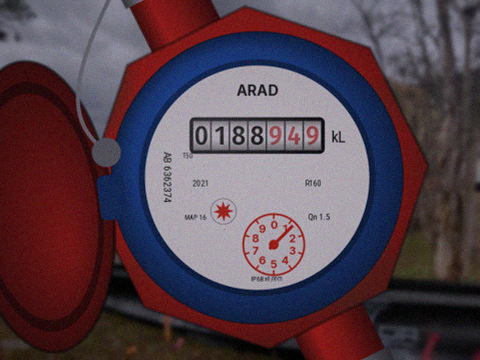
188.9491 kL
